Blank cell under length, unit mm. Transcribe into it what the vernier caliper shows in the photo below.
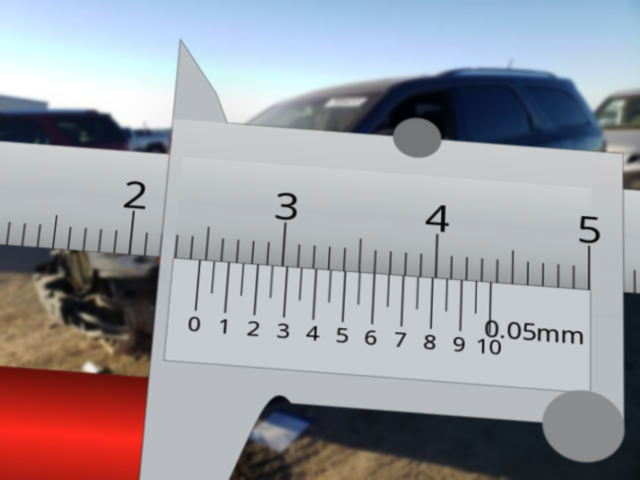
24.6 mm
